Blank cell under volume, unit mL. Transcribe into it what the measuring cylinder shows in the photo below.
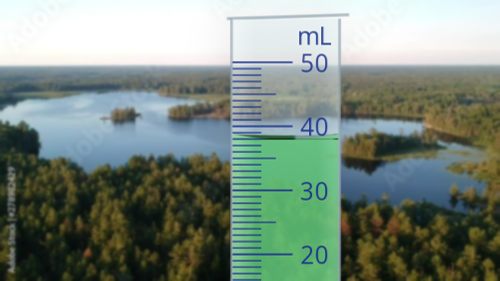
38 mL
